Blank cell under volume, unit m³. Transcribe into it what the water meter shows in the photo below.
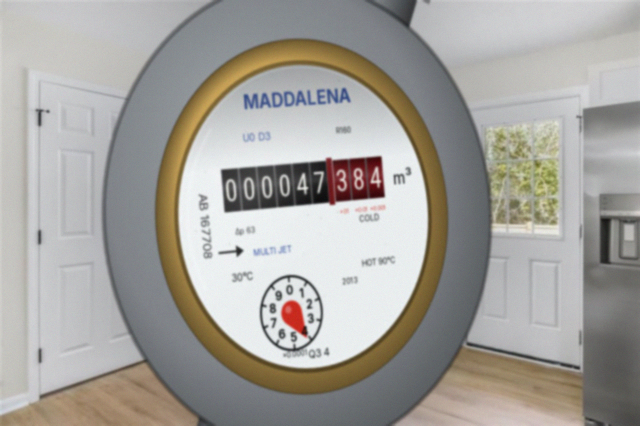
47.3844 m³
